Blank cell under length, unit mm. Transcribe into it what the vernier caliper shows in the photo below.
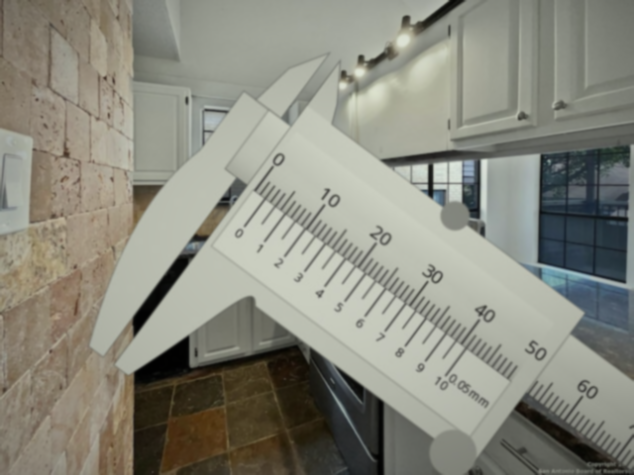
2.0 mm
